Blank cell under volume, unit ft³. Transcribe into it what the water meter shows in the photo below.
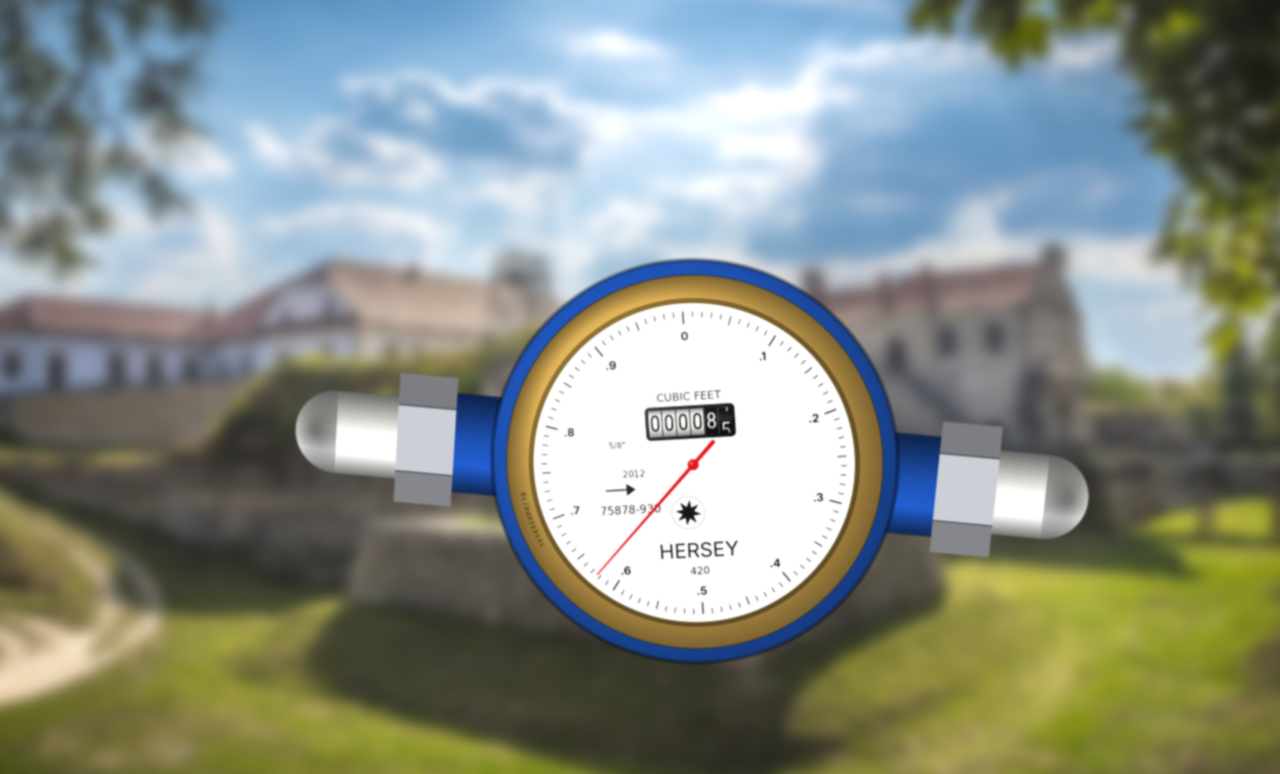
84.62 ft³
